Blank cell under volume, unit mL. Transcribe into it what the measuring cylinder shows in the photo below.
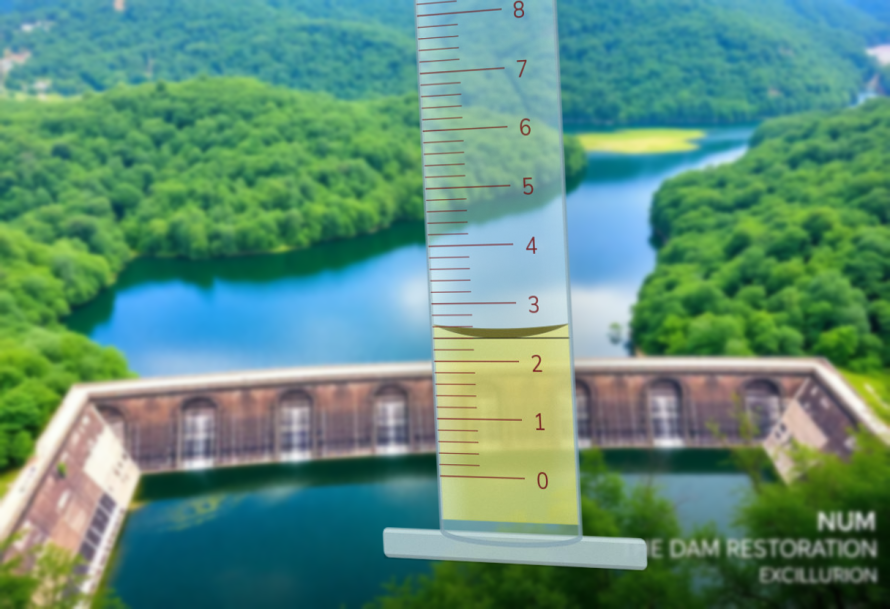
2.4 mL
